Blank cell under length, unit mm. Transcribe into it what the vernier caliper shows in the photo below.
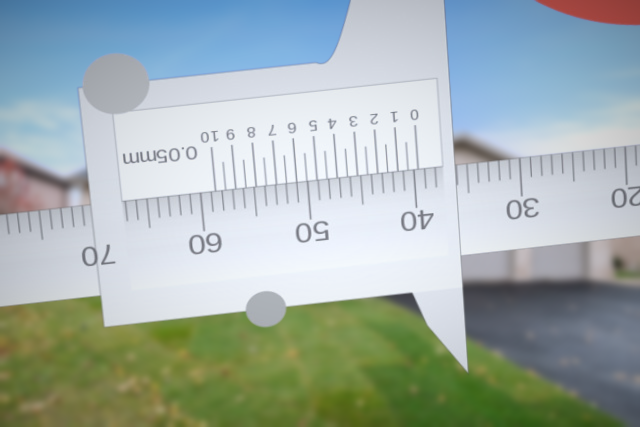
39.6 mm
